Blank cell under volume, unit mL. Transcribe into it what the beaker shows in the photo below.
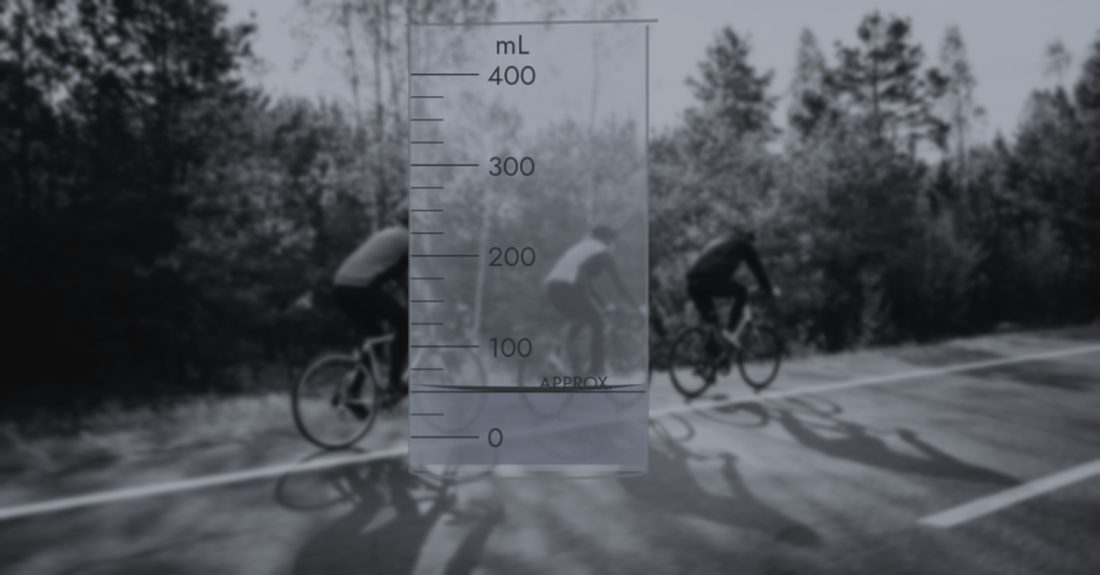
50 mL
